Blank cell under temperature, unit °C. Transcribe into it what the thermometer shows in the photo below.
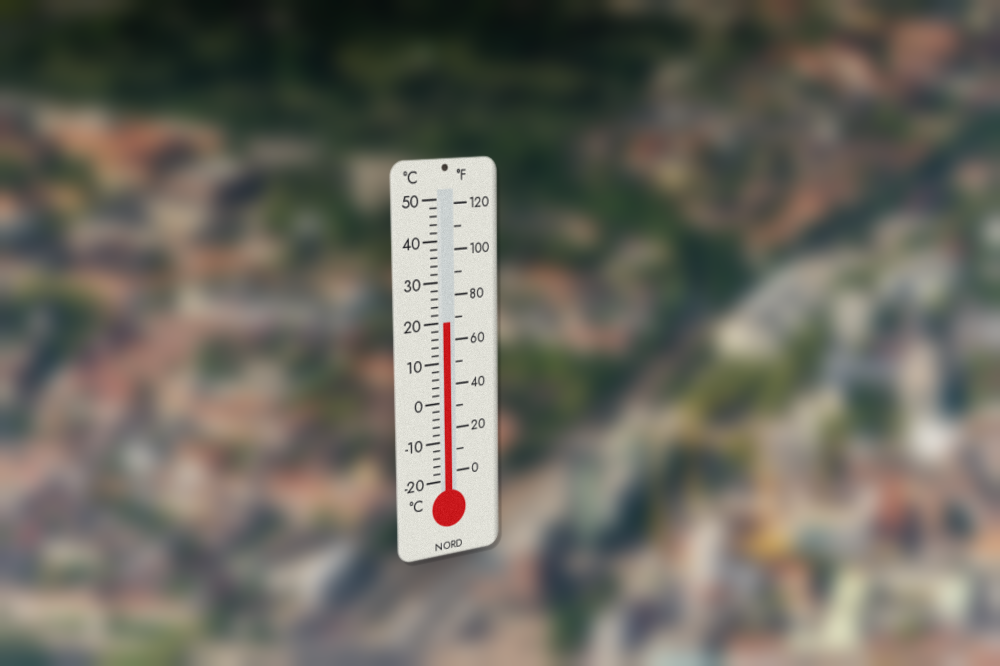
20 °C
